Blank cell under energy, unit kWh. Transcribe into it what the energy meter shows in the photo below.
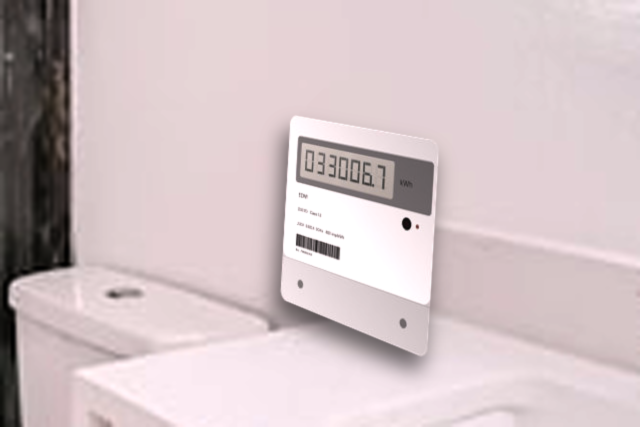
33006.7 kWh
